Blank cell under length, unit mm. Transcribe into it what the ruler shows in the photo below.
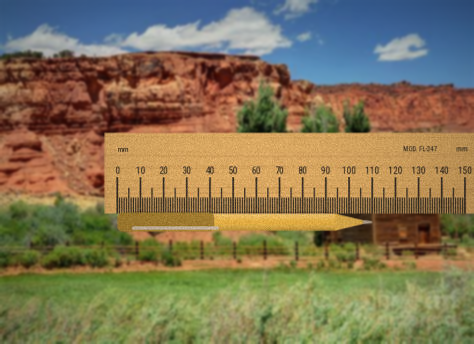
110 mm
